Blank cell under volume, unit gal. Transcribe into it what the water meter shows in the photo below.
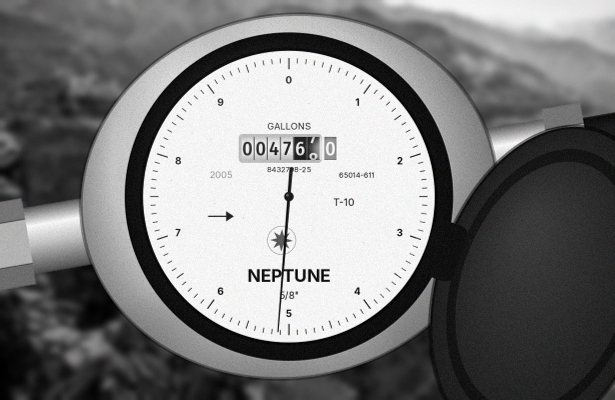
47675.1 gal
